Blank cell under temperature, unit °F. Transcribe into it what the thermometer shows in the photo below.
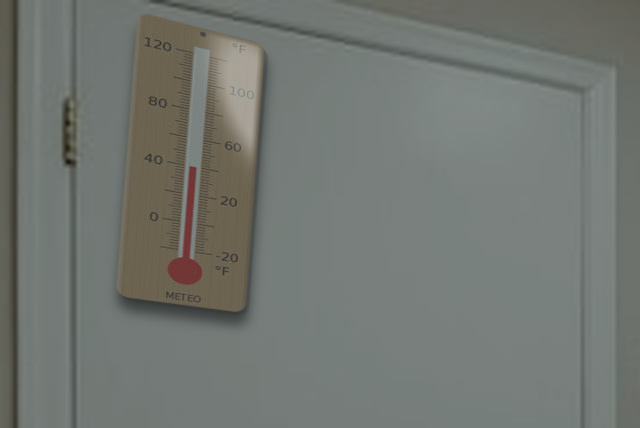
40 °F
